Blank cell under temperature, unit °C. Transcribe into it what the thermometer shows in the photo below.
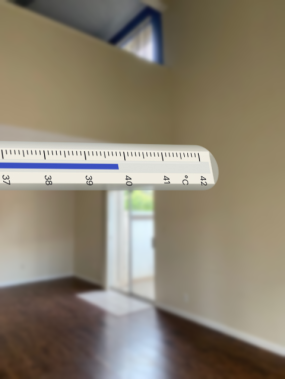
39.8 °C
